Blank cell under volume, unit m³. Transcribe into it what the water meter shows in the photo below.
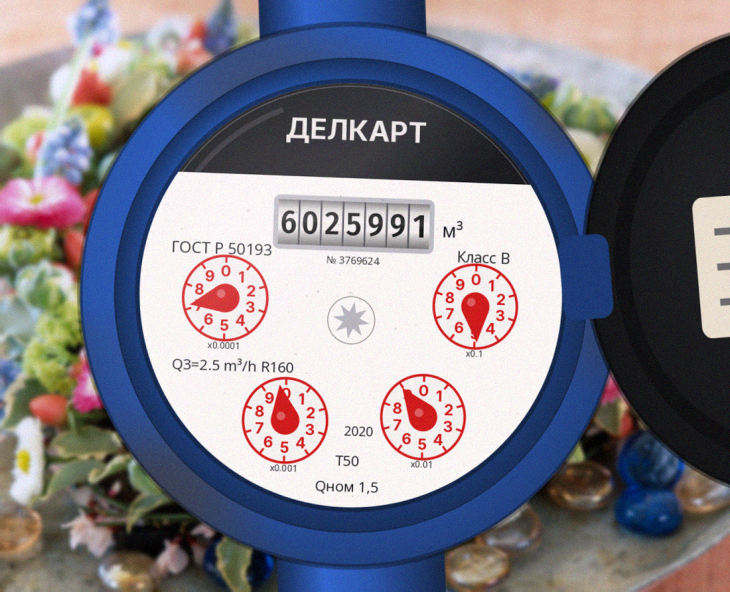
6025991.4897 m³
